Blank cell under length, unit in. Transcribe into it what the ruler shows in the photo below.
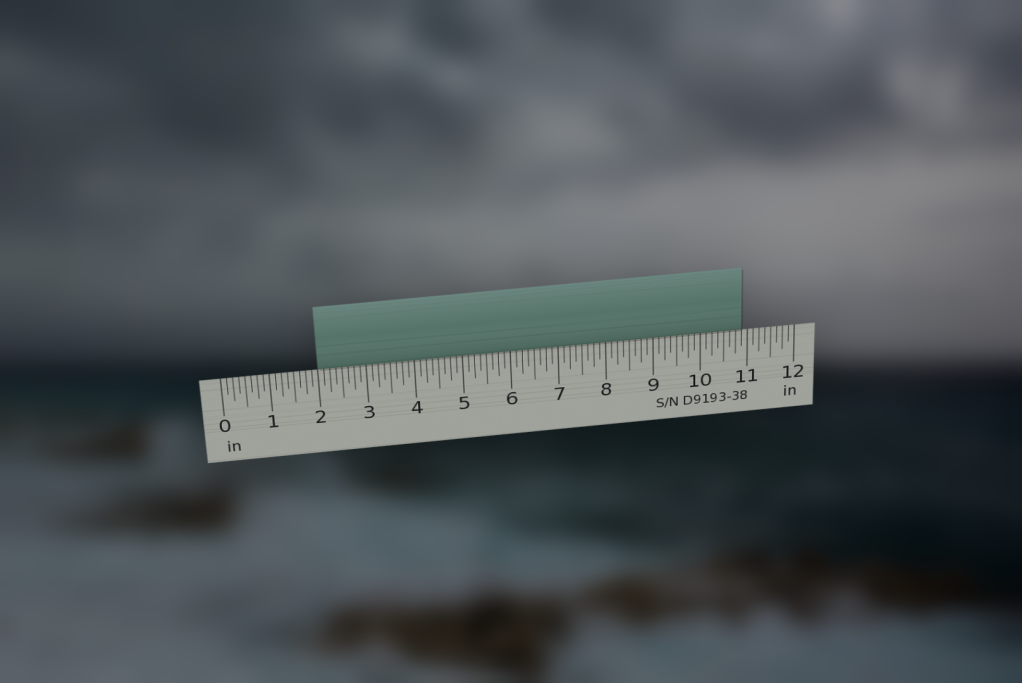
8.875 in
